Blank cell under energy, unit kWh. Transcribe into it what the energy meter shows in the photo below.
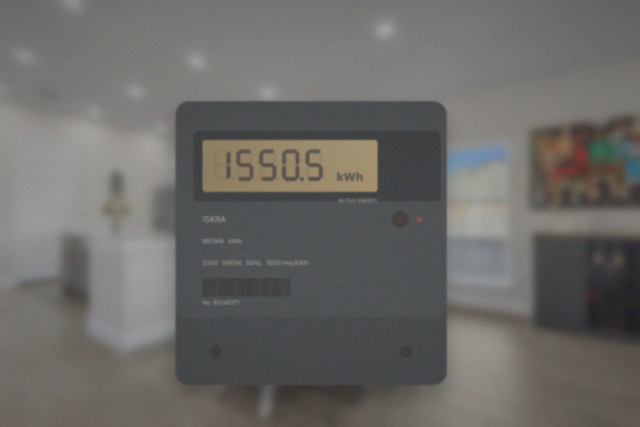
1550.5 kWh
